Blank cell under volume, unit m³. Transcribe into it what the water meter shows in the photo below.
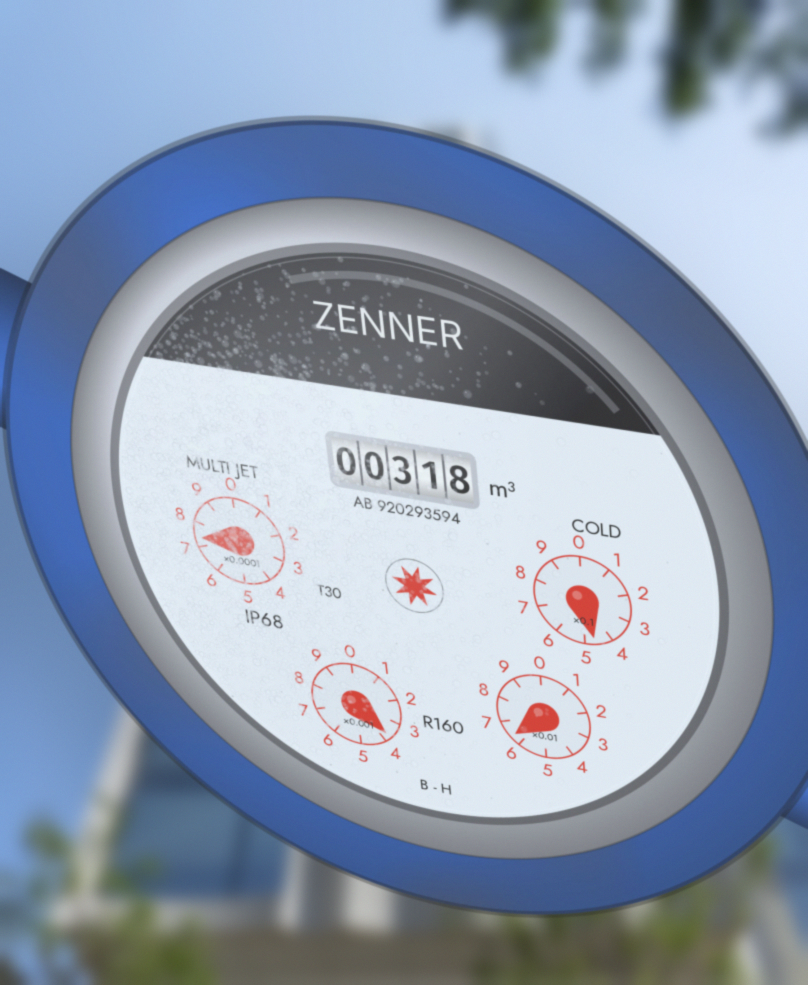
318.4637 m³
